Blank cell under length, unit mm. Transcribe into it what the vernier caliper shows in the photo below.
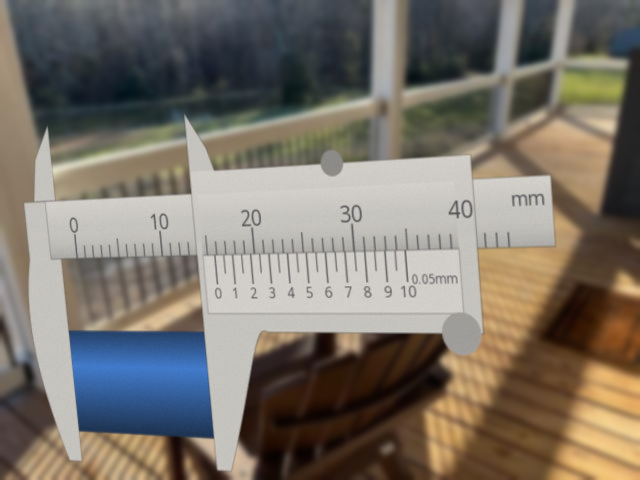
15.8 mm
